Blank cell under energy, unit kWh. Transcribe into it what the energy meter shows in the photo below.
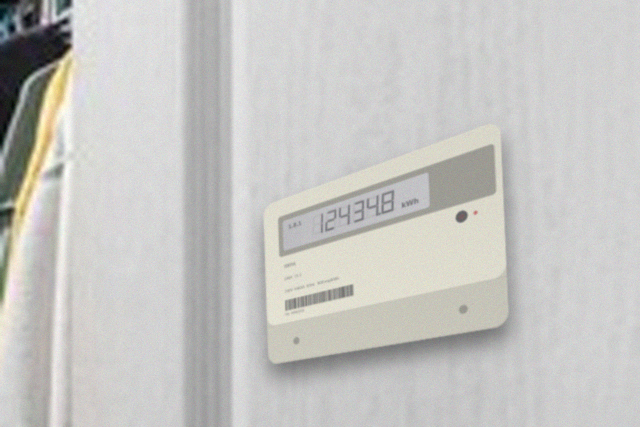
12434.8 kWh
